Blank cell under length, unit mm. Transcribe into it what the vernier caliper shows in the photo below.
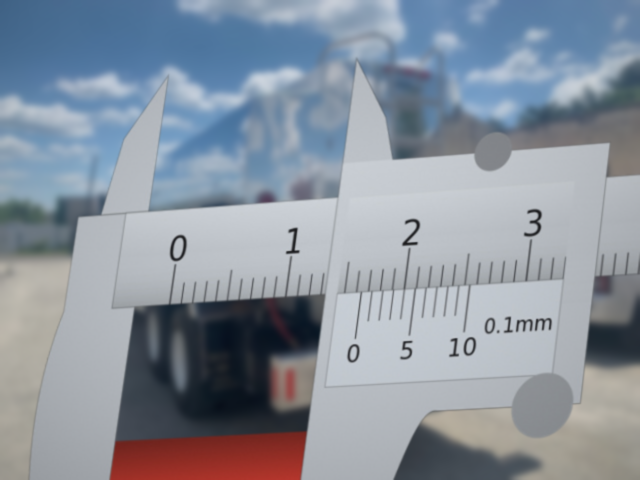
16.4 mm
